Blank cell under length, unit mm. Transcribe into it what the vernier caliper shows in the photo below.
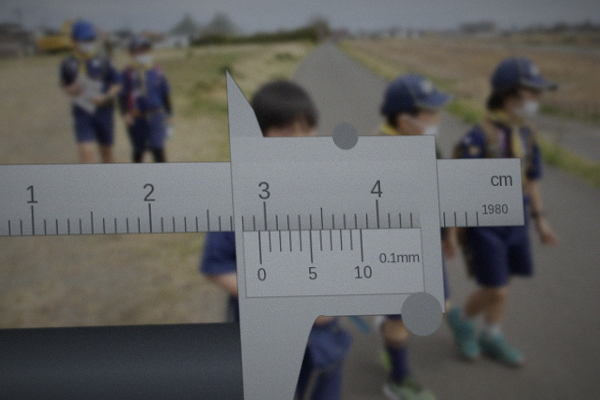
29.4 mm
